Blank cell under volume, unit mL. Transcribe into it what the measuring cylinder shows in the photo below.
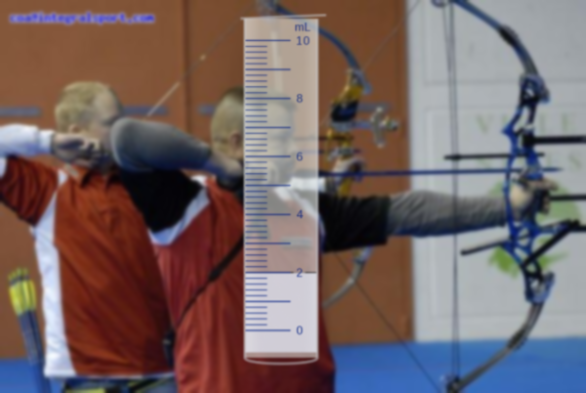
2 mL
